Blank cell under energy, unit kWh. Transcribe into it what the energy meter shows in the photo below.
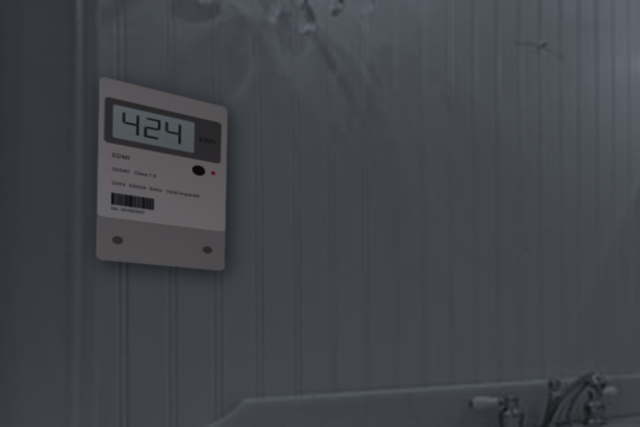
424 kWh
